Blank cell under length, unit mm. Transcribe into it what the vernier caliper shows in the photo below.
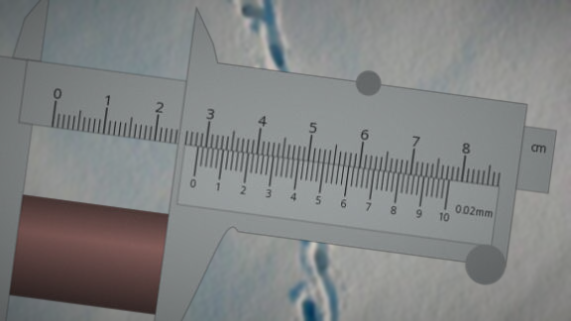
28.5 mm
